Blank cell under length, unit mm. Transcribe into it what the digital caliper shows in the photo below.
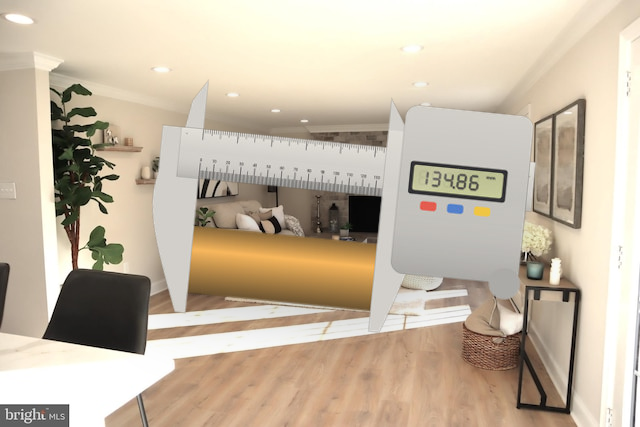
134.86 mm
